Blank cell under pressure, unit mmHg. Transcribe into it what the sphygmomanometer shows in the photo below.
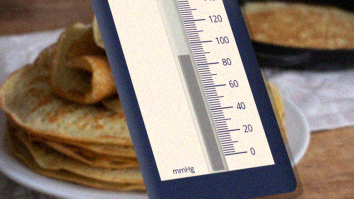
90 mmHg
